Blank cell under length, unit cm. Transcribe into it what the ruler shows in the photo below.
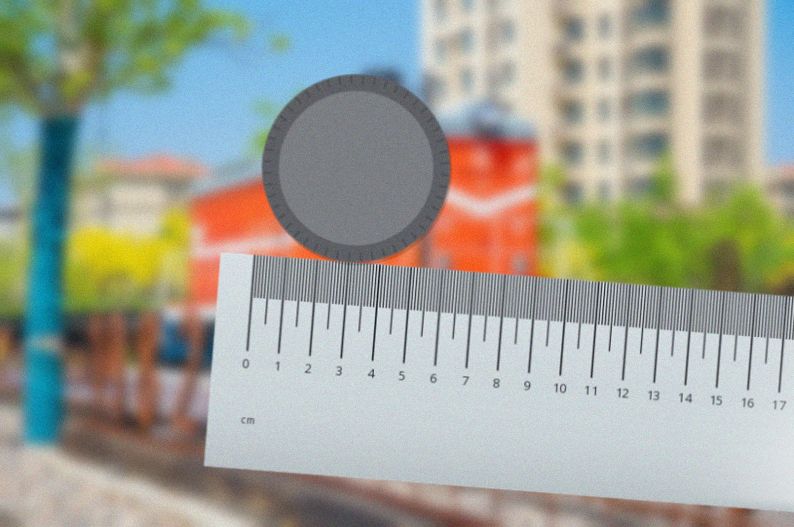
6 cm
